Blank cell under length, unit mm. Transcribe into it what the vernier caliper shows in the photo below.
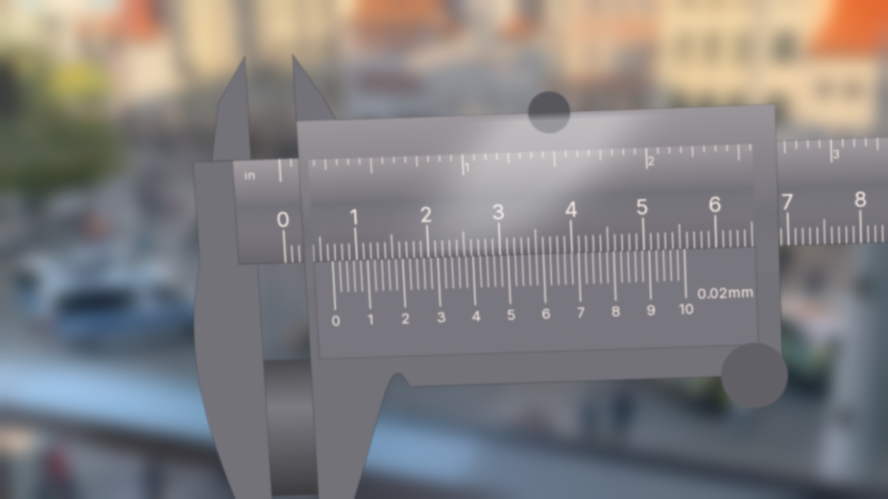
6.6 mm
